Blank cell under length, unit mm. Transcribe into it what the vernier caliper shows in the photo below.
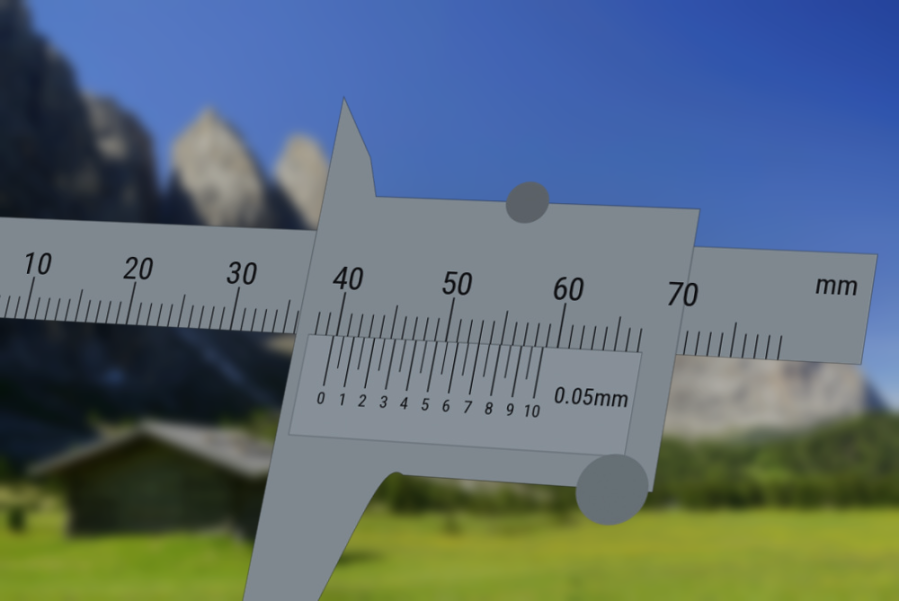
39.7 mm
